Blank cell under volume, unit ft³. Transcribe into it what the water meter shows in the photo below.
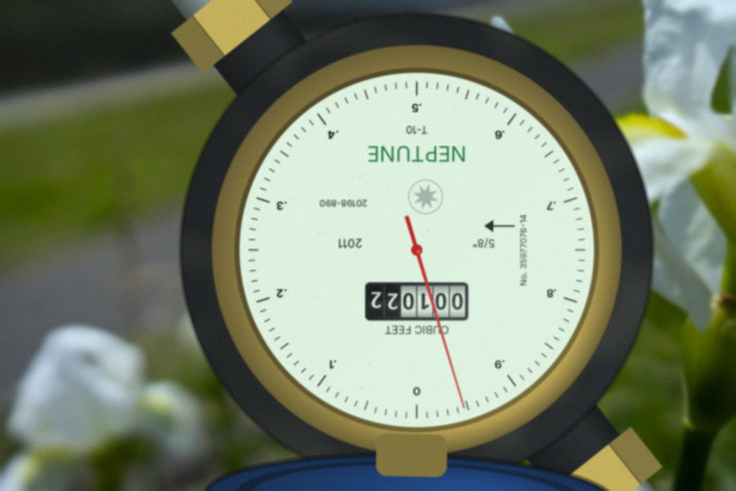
1021.95 ft³
